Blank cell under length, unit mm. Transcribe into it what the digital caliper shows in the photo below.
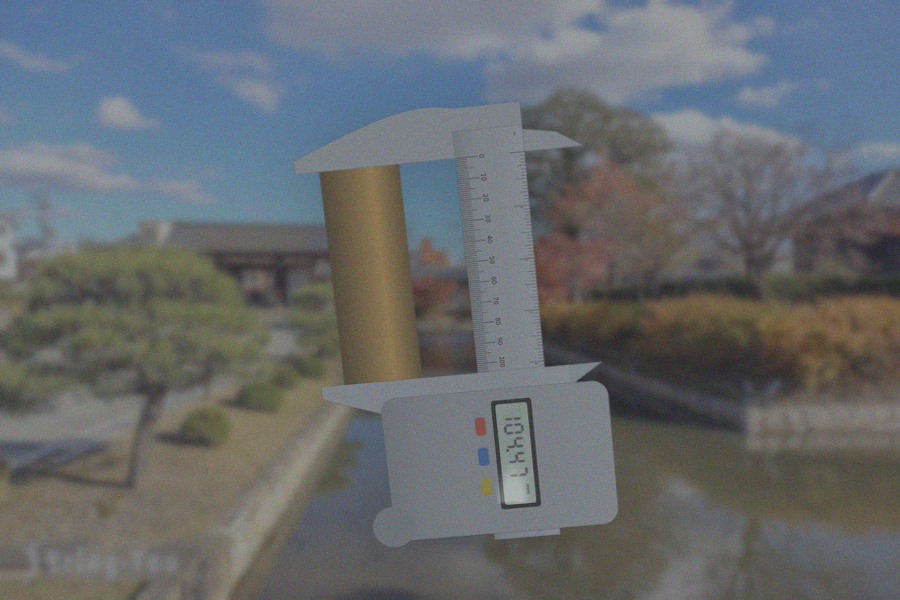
104.47 mm
